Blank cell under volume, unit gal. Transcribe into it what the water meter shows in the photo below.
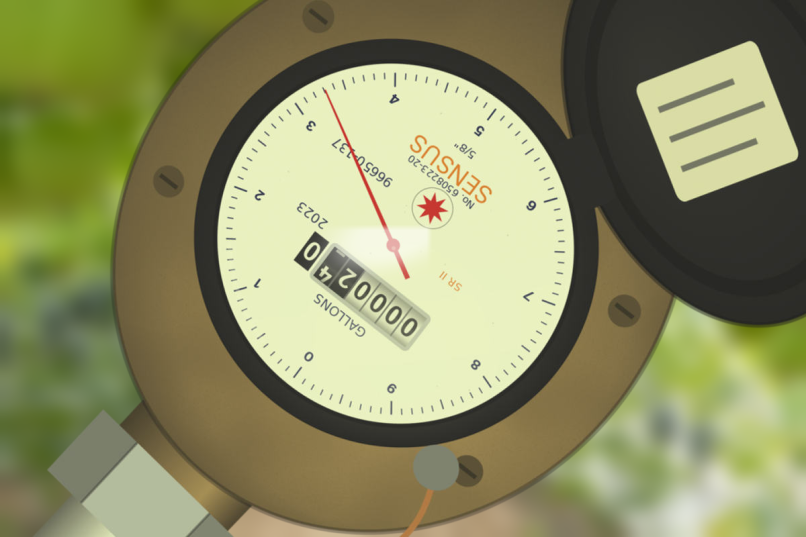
243.3 gal
